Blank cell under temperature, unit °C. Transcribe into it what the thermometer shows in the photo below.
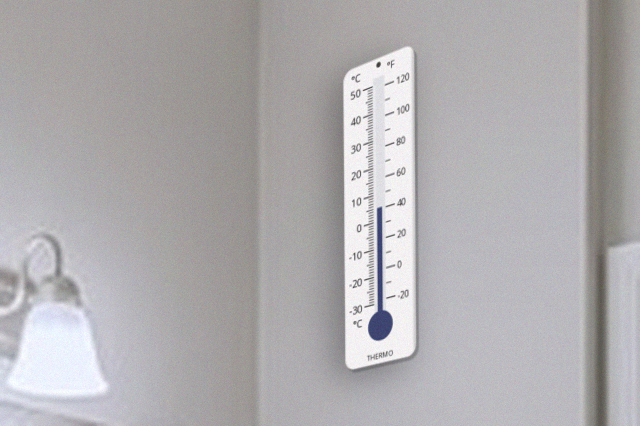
5 °C
